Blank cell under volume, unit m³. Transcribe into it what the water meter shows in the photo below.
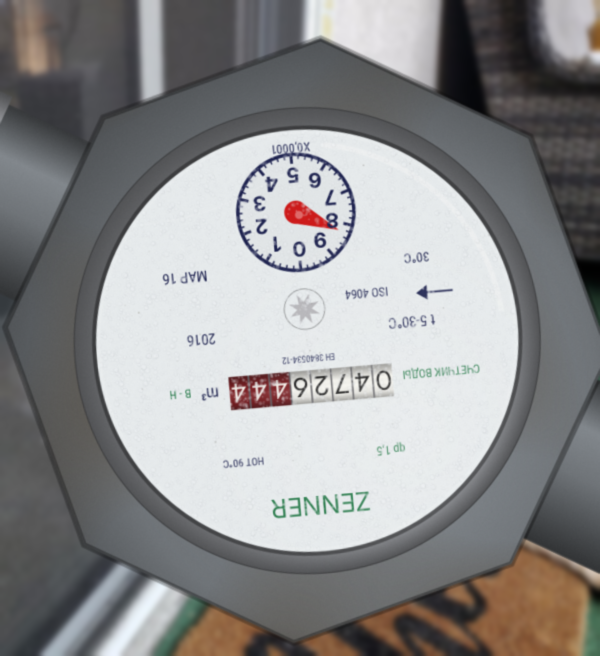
4726.4448 m³
